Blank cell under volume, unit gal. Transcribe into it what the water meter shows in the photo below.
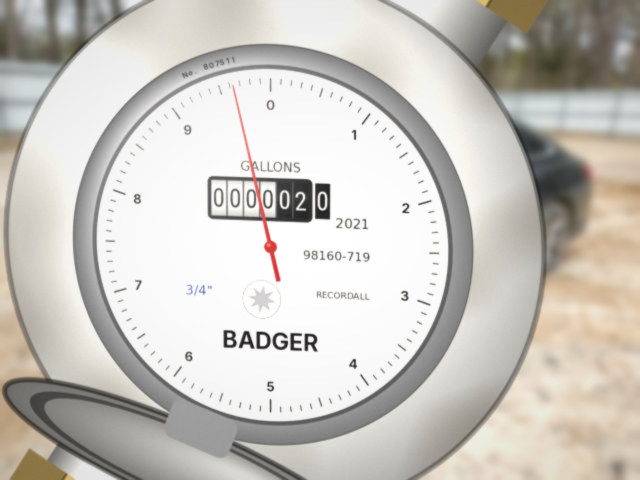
19.6 gal
